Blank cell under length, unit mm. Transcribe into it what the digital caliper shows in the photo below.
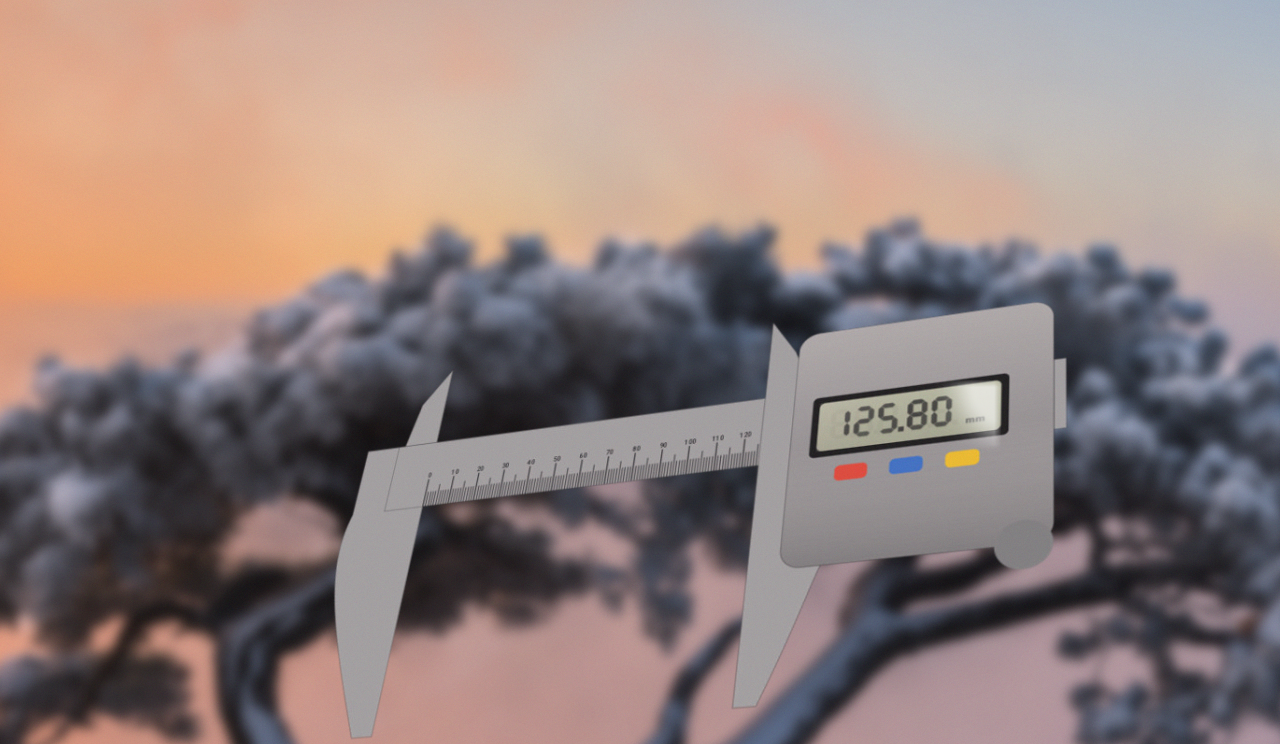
125.80 mm
